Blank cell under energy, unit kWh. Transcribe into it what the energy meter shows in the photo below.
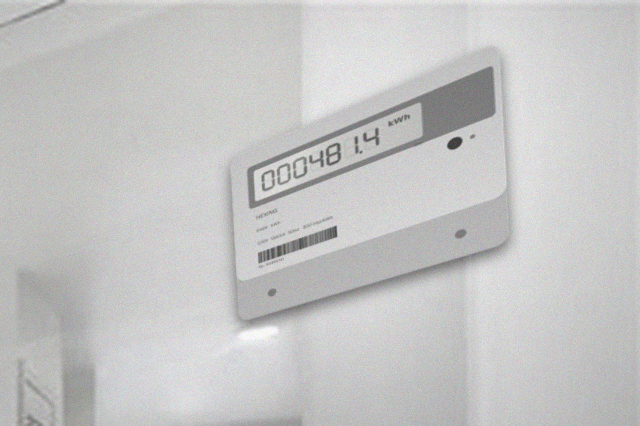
481.4 kWh
